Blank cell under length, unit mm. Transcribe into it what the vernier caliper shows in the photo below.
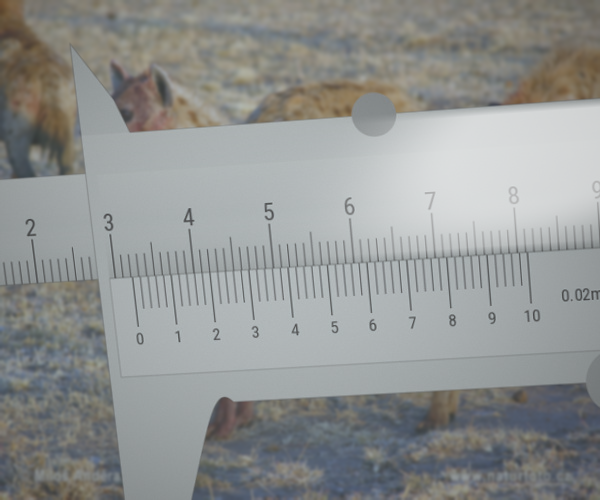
32.2 mm
